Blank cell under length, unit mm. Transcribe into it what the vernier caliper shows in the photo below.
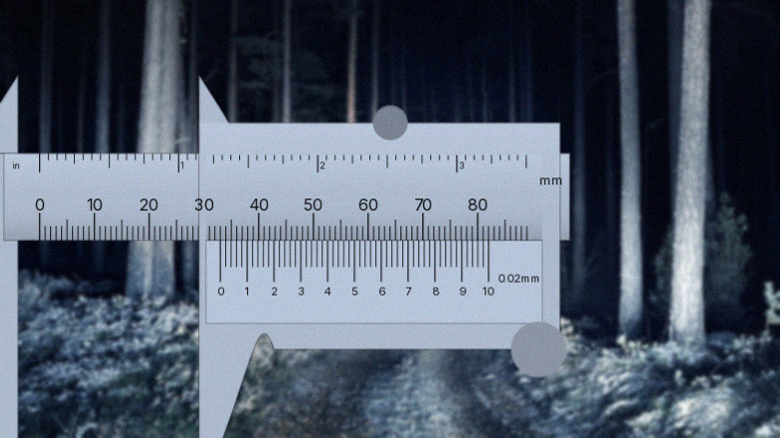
33.0 mm
